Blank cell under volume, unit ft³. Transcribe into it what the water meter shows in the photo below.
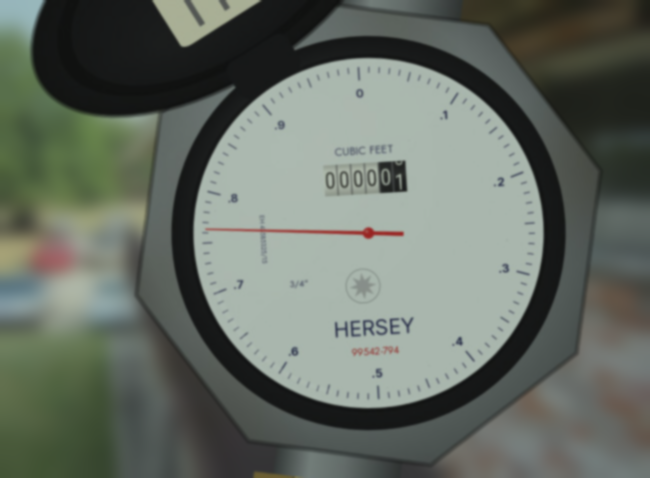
0.76 ft³
